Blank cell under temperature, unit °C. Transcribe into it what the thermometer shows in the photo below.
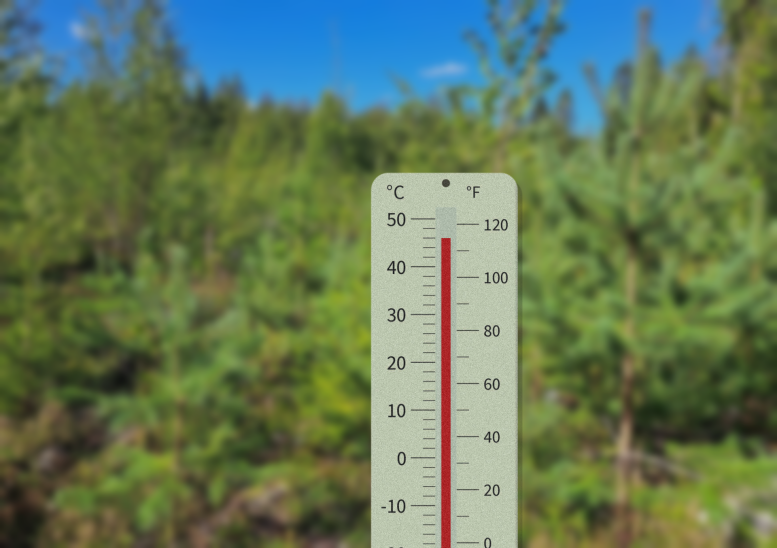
46 °C
